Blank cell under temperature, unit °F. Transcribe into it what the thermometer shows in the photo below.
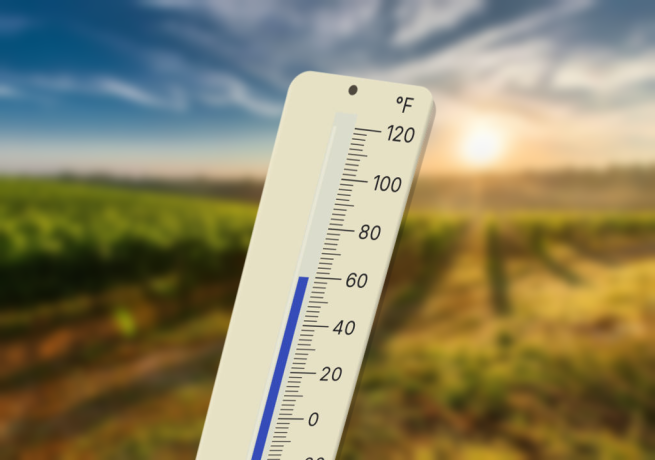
60 °F
